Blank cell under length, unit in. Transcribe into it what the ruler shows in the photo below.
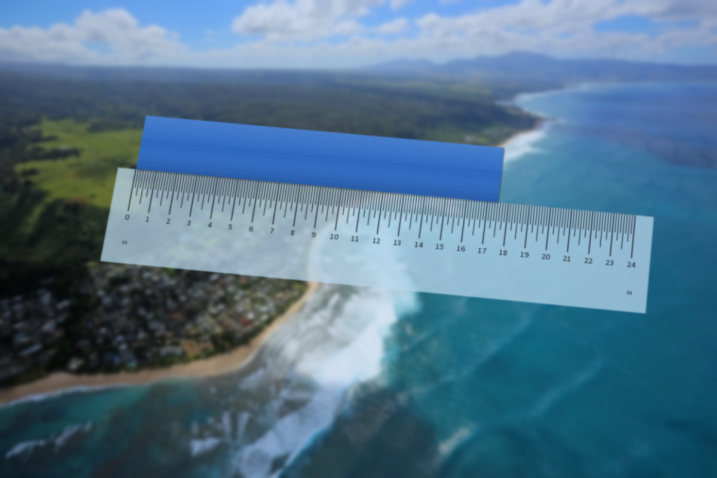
17.5 in
